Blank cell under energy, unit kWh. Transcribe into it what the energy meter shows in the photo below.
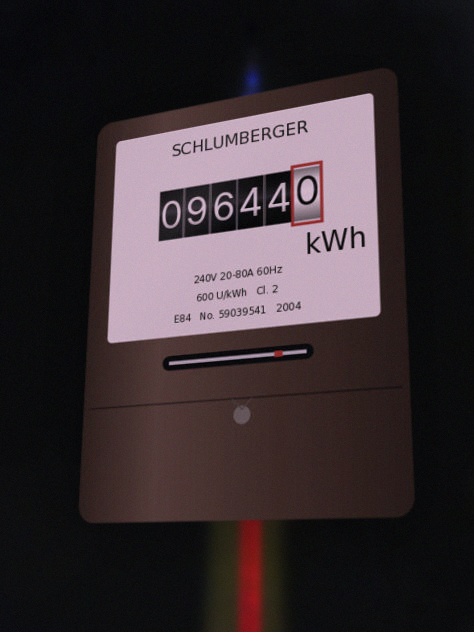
9644.0 kWh
